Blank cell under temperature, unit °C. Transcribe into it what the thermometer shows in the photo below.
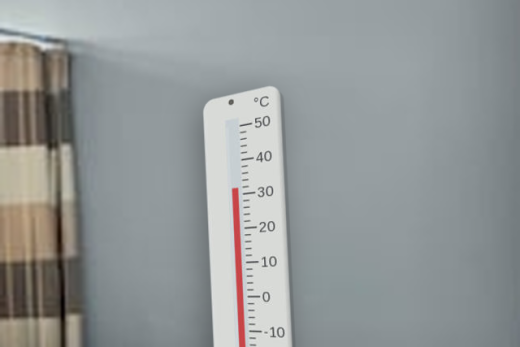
32 °C
